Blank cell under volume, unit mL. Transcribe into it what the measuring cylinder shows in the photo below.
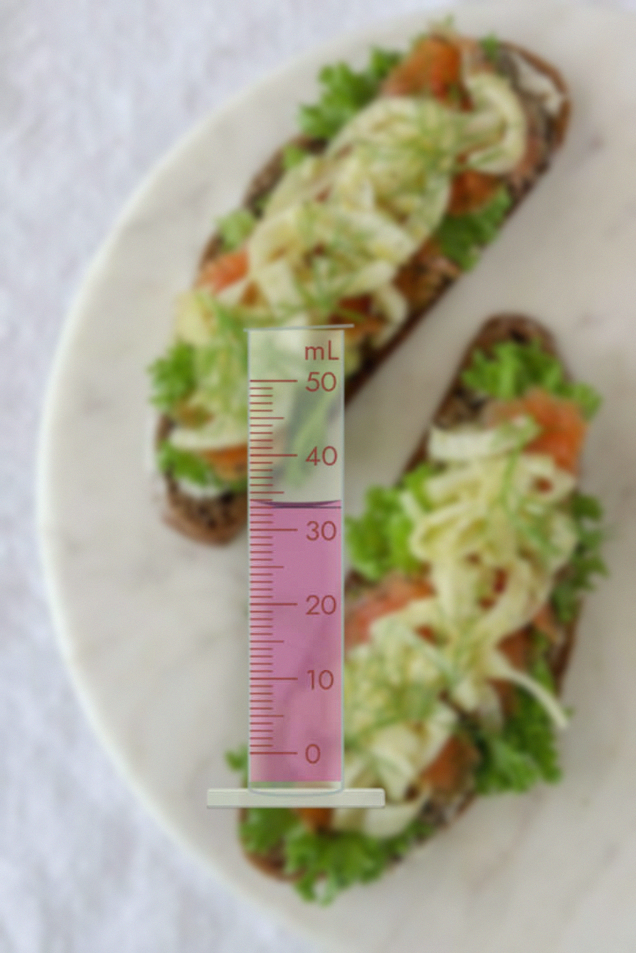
33 mL
